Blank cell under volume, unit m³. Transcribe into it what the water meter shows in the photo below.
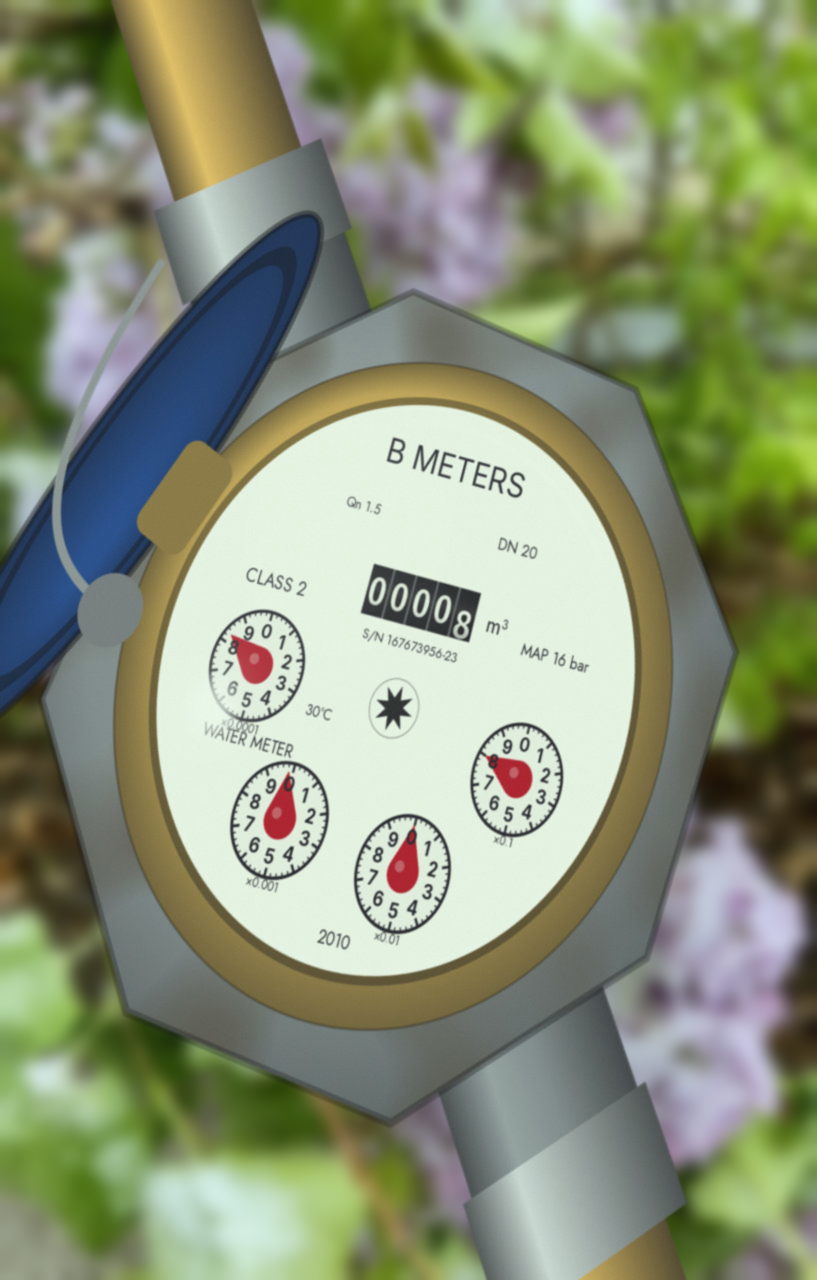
7.7998 m³
